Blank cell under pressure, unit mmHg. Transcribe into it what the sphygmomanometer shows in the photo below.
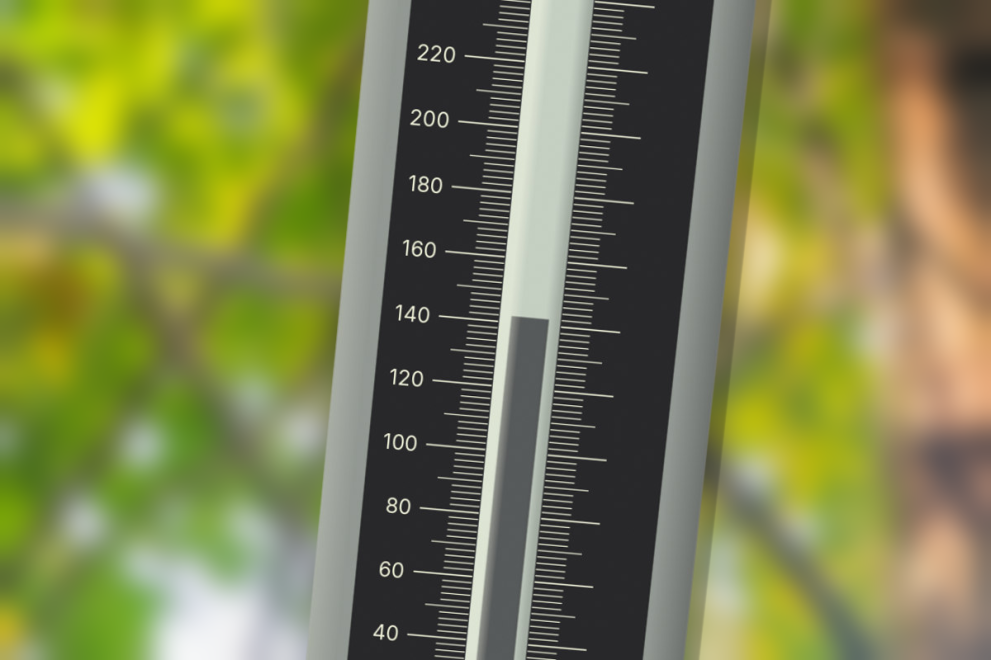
142 mmHg
